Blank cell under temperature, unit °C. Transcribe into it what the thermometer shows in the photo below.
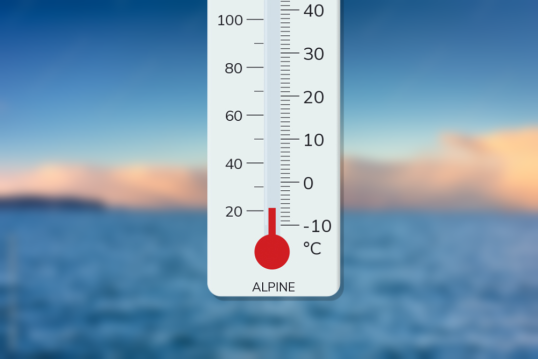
-6 °C
